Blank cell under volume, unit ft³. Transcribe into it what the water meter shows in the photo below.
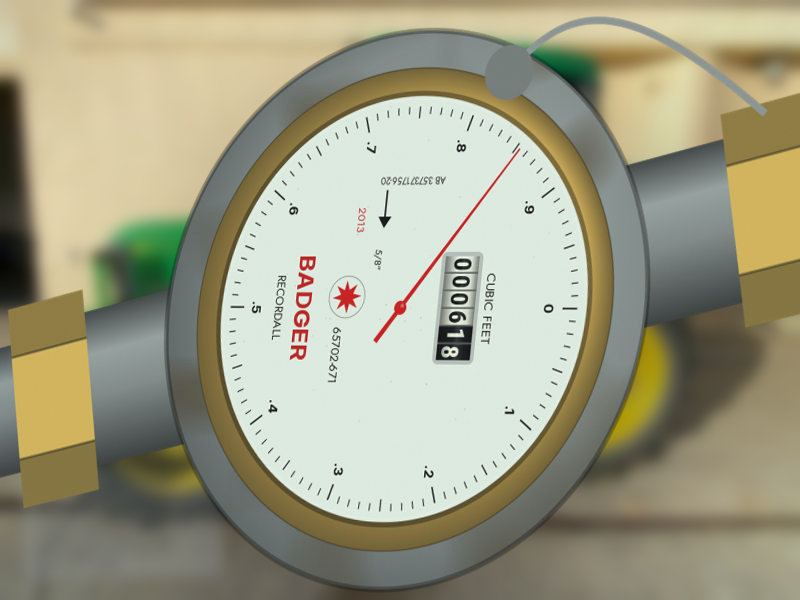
617.85 ft³
